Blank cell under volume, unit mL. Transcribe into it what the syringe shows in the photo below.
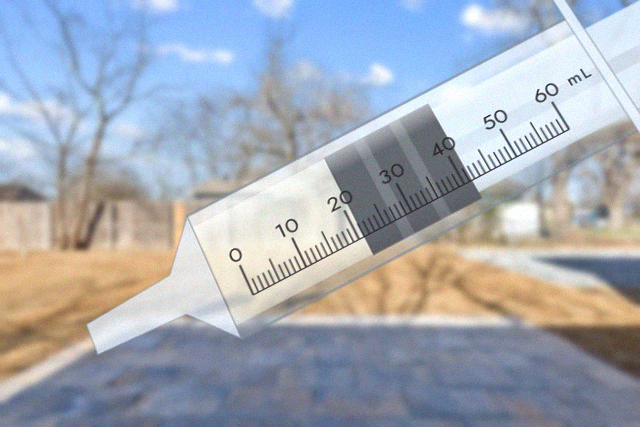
21 mL
